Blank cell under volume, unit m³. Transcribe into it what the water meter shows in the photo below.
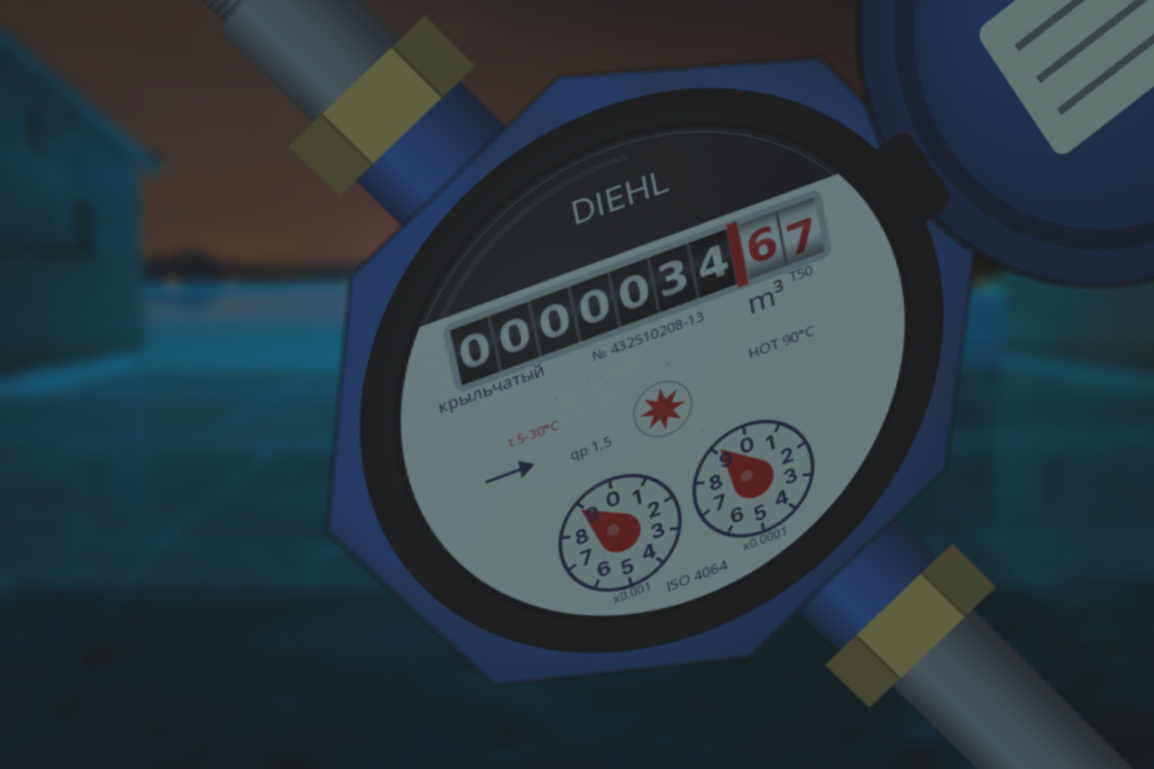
34.6689 m³
